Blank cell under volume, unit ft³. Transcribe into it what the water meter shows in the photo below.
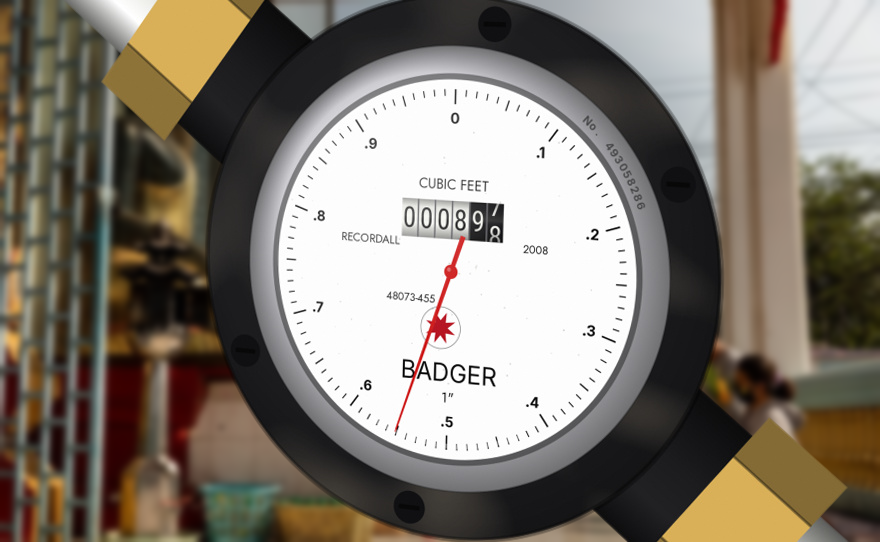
897.55 ft³
